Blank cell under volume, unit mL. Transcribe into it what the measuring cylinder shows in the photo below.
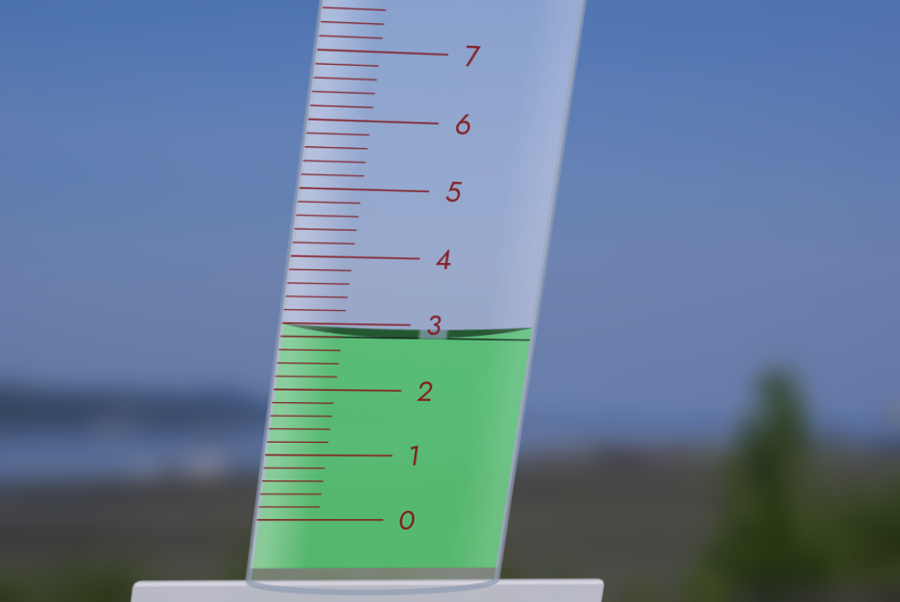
2.8 mL
